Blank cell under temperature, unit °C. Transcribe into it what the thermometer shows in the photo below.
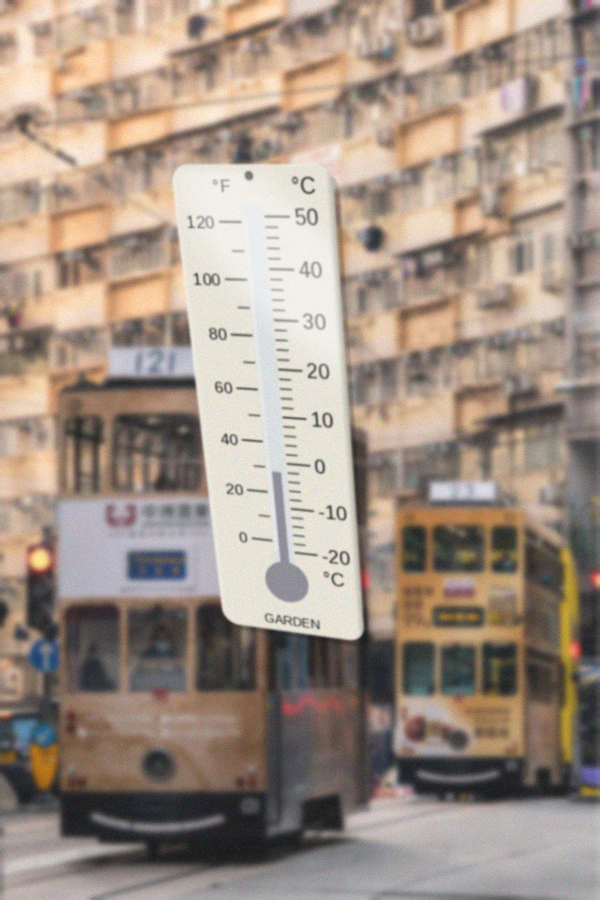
-2 °C
